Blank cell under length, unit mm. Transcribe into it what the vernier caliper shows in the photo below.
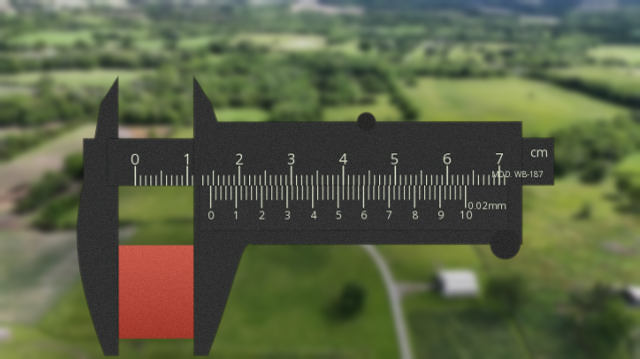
14.5 mm
